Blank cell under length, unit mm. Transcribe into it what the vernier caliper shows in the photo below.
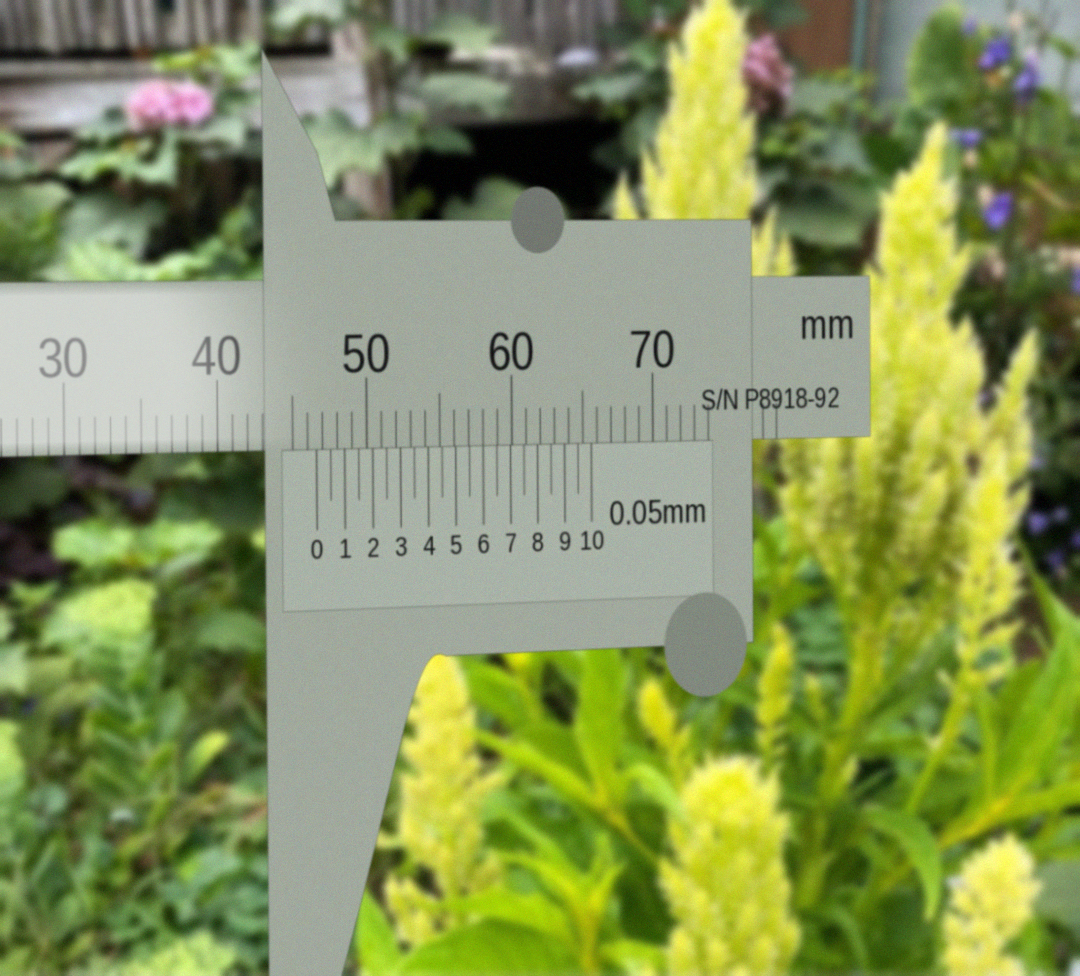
46.6 mm
